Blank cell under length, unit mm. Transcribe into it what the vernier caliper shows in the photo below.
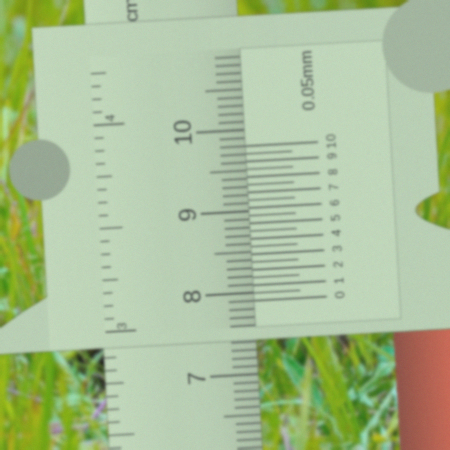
79.0 mm
